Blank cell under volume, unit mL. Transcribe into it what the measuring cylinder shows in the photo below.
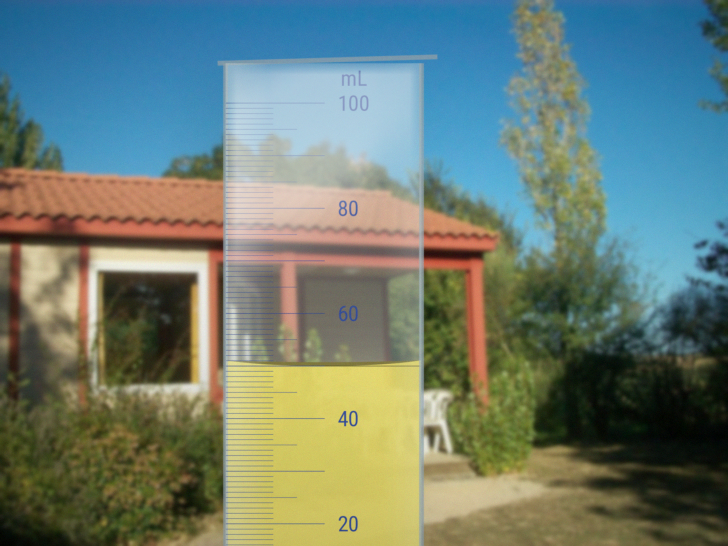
50 mL
